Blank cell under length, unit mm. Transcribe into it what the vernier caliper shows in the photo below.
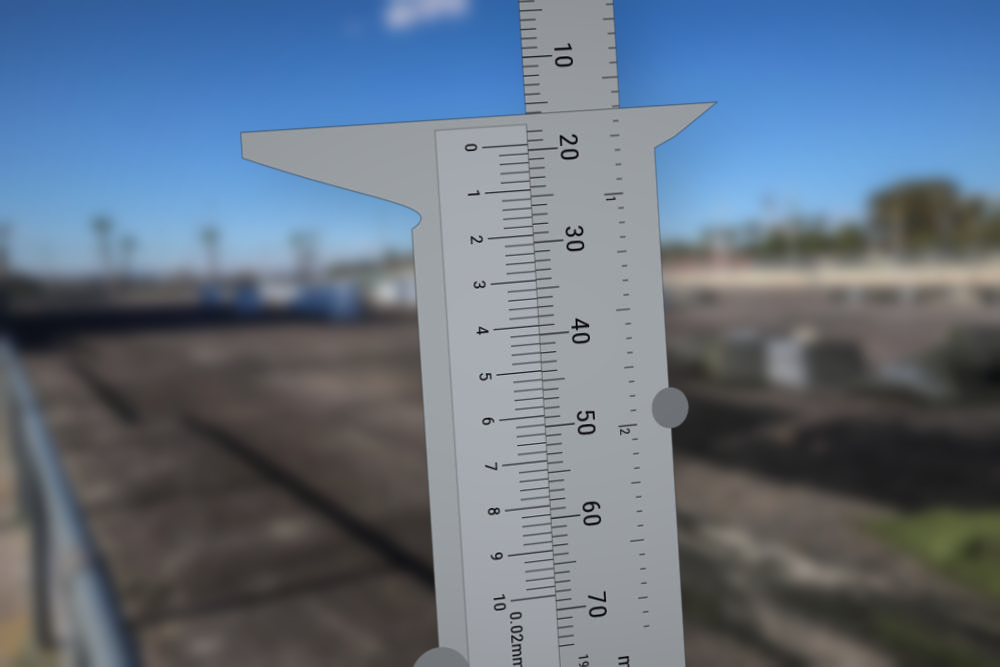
19.4 mm
